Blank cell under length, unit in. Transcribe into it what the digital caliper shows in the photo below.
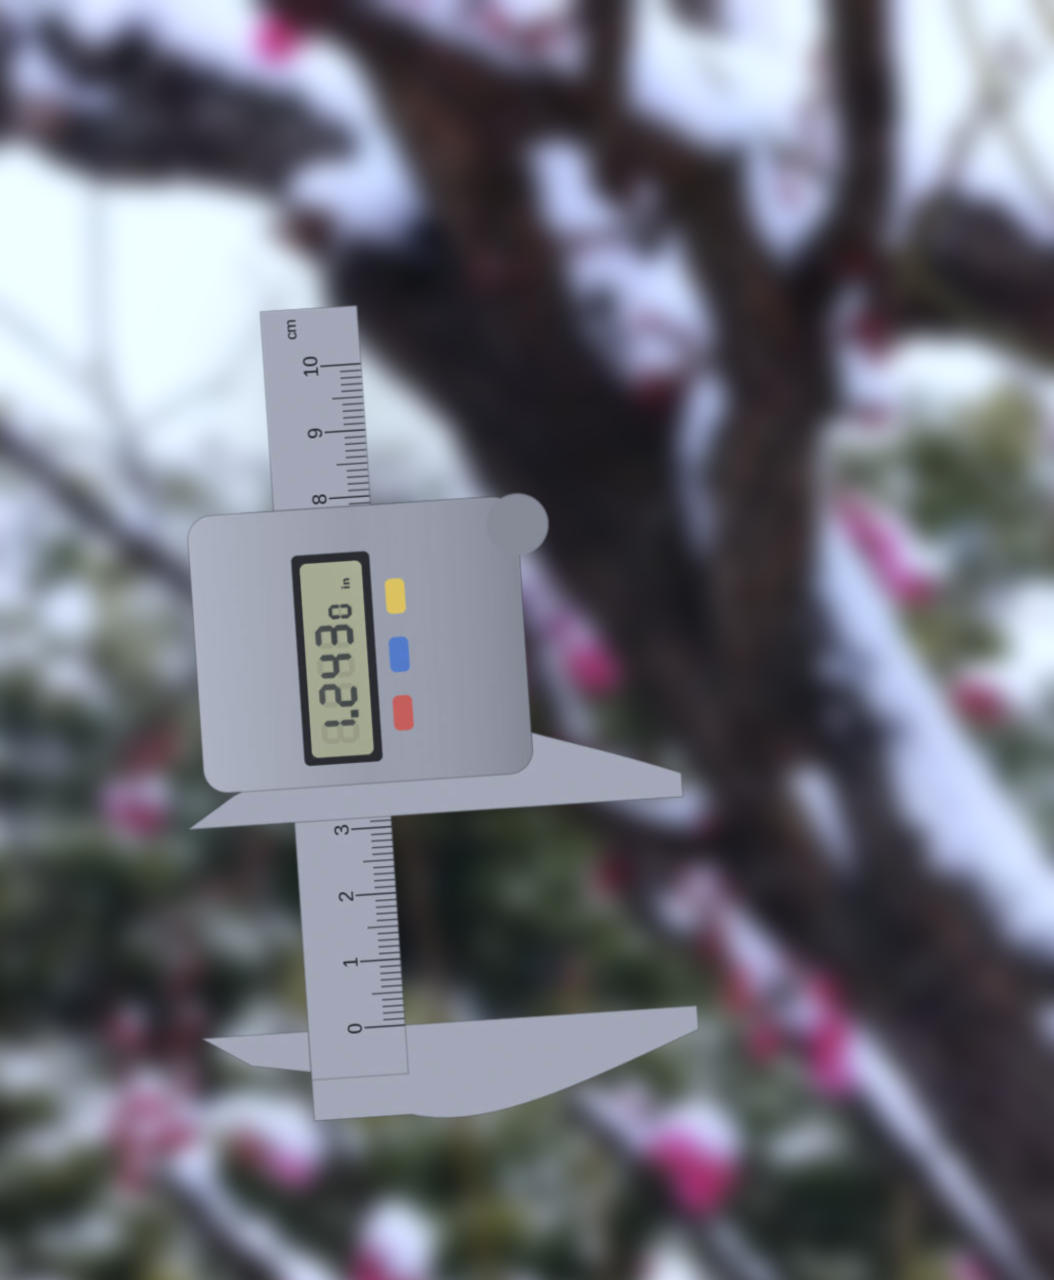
1.2430 in
